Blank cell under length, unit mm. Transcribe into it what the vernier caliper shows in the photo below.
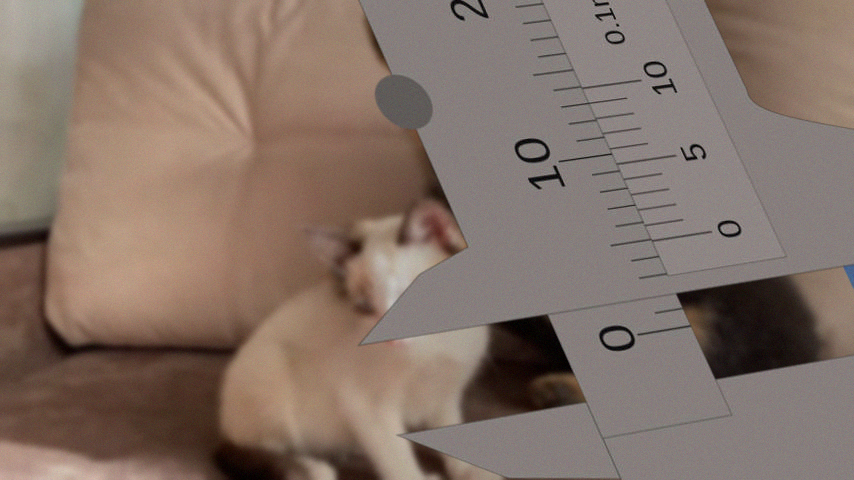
4.9 mm
